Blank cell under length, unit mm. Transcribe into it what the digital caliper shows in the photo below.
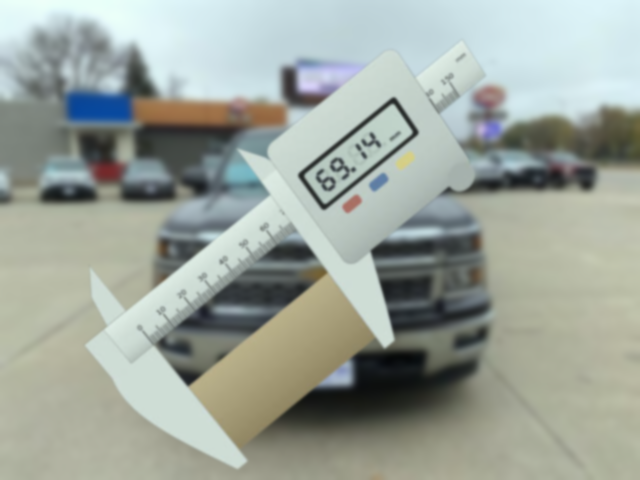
69.14 mm
